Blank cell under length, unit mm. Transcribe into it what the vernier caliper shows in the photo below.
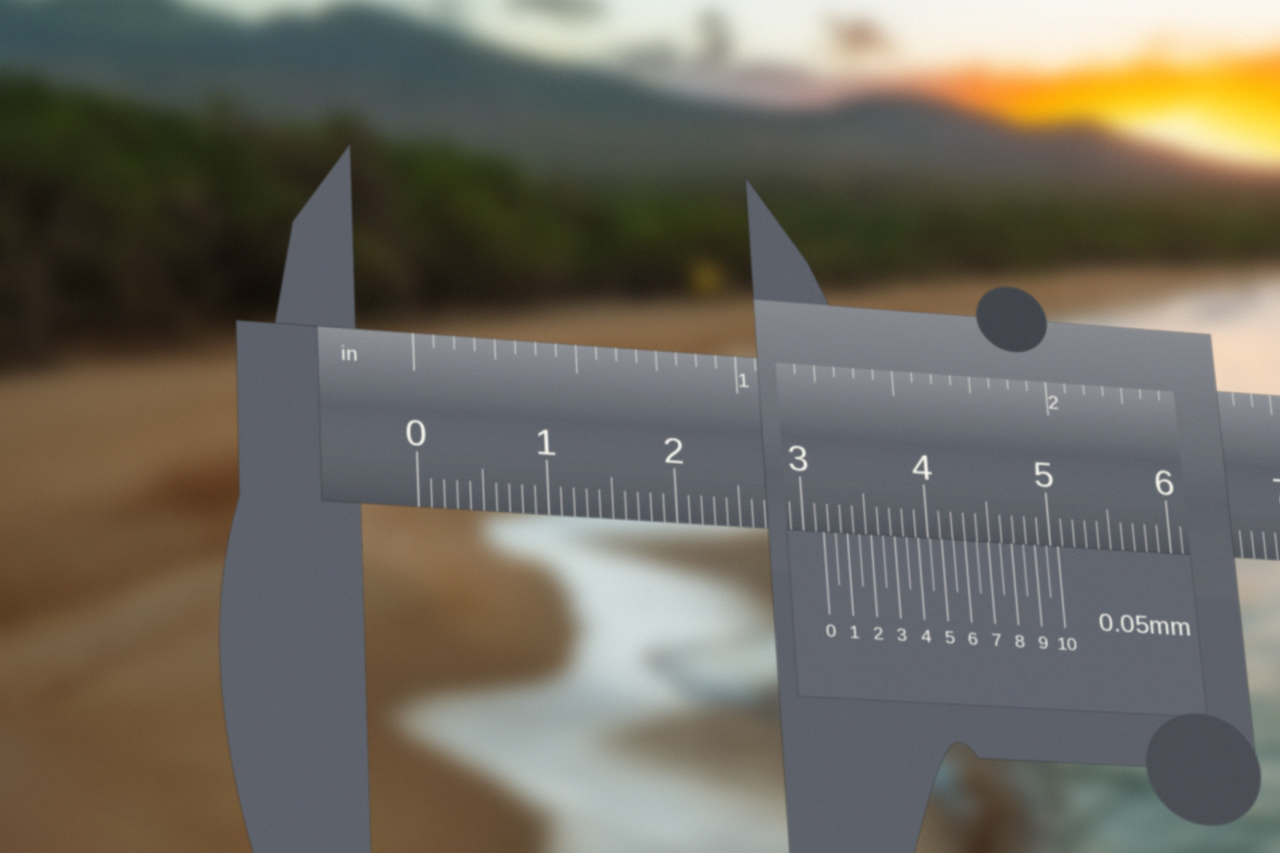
31.6 mm
